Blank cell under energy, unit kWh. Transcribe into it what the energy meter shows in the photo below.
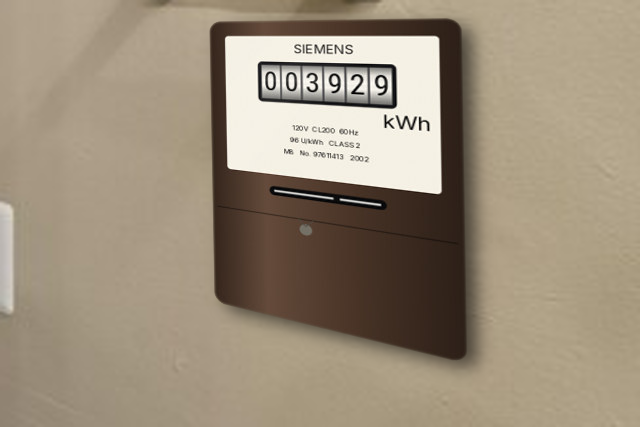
3929 kWh
